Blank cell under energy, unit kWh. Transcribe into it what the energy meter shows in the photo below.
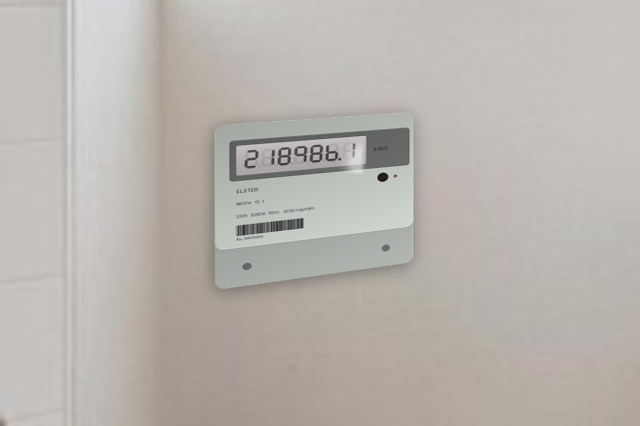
218986.1 kWh
